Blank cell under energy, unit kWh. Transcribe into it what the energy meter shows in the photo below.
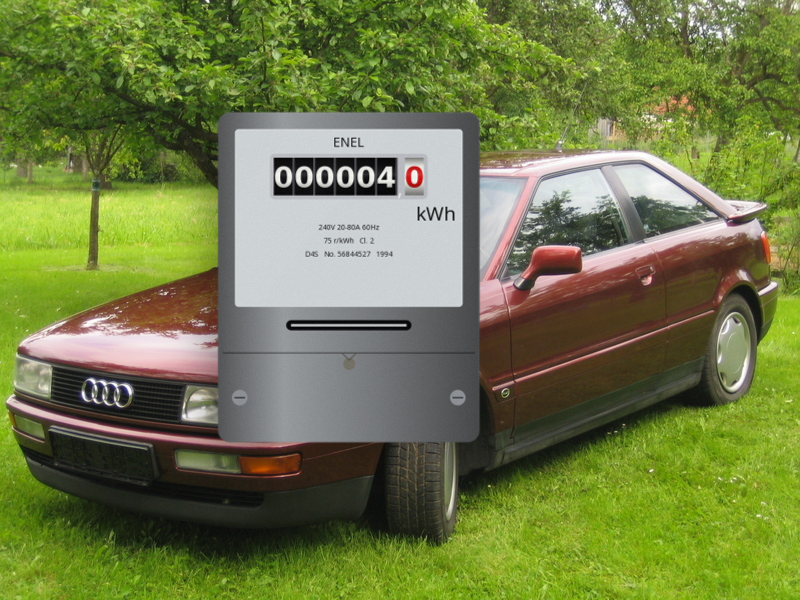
4.0 kWh
